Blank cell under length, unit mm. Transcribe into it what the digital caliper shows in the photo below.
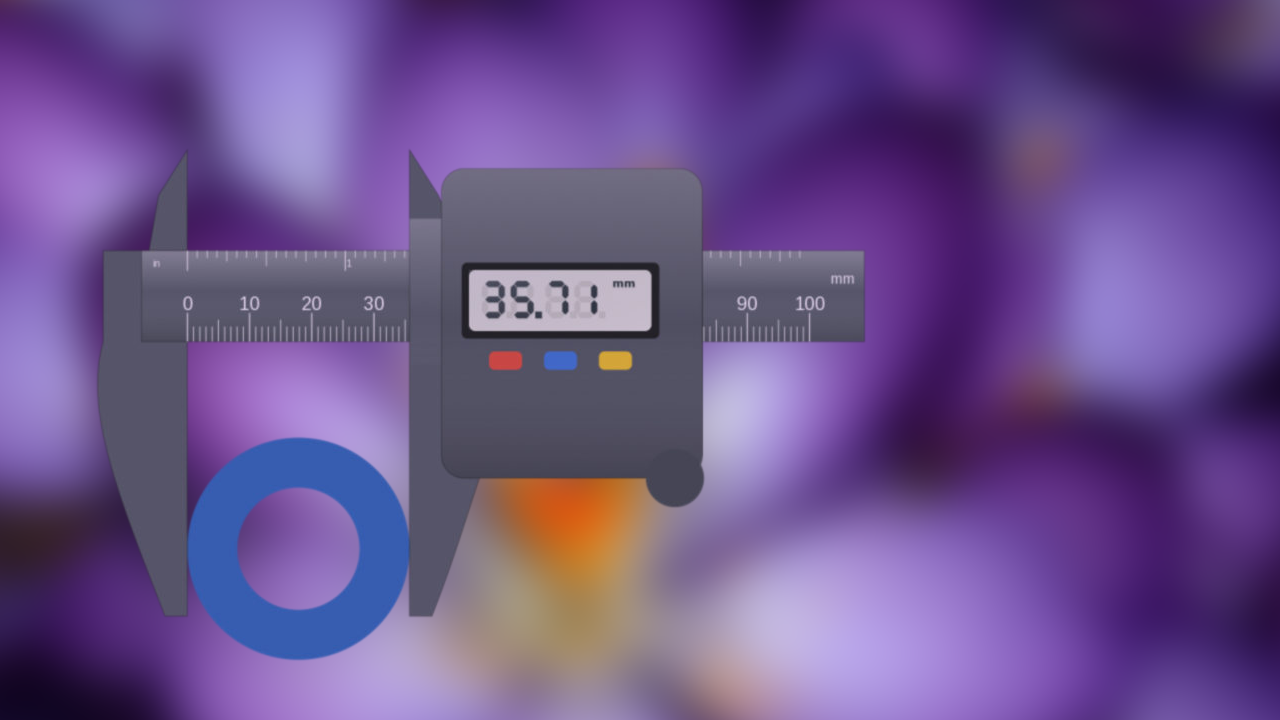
35.71 mm
